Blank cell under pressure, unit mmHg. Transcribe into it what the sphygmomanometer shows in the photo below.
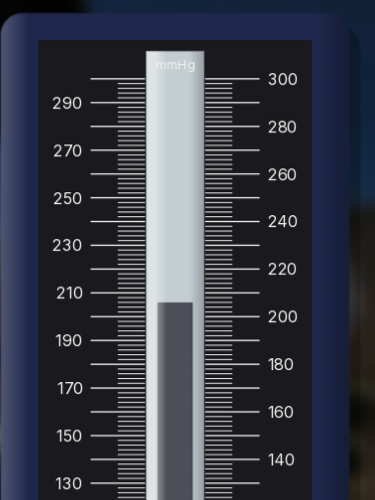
206 mmHg
